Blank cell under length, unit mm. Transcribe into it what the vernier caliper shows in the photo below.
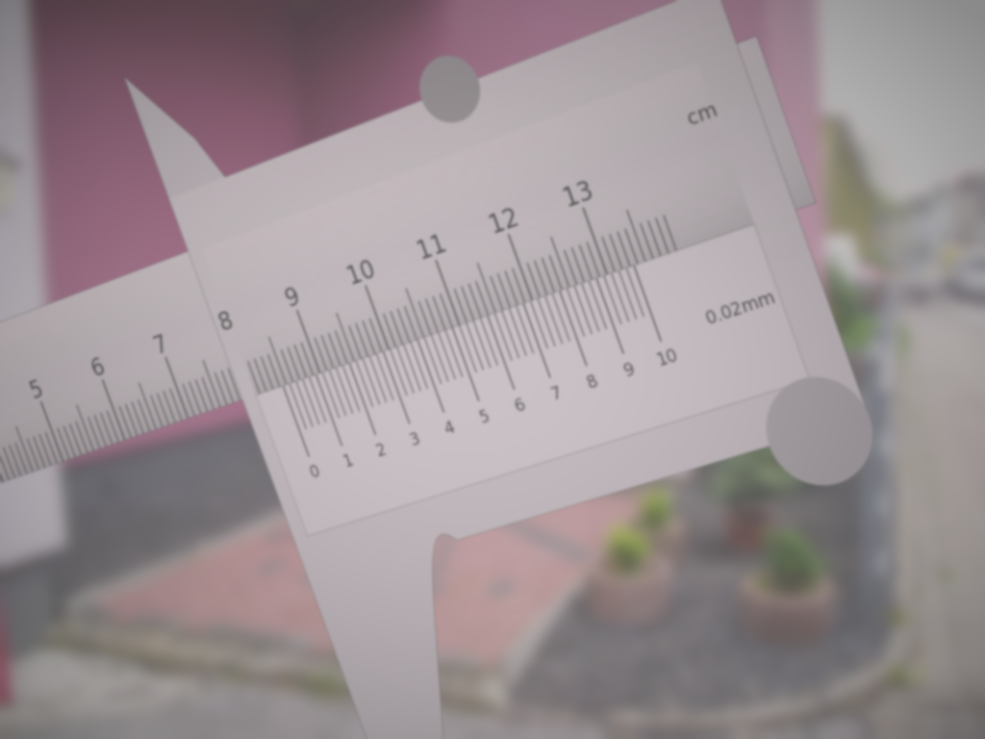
84.5 mm
